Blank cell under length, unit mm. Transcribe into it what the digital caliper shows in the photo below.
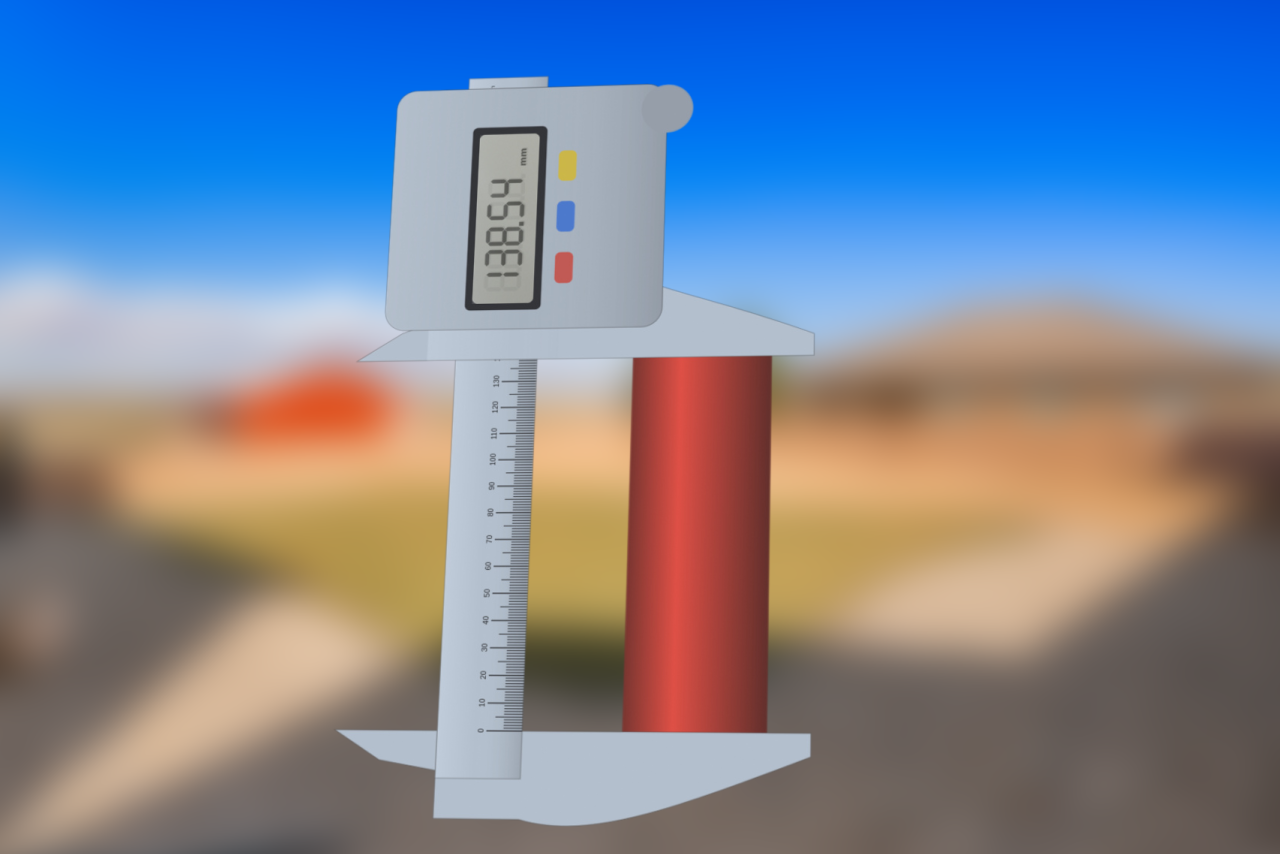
138.54 mm
